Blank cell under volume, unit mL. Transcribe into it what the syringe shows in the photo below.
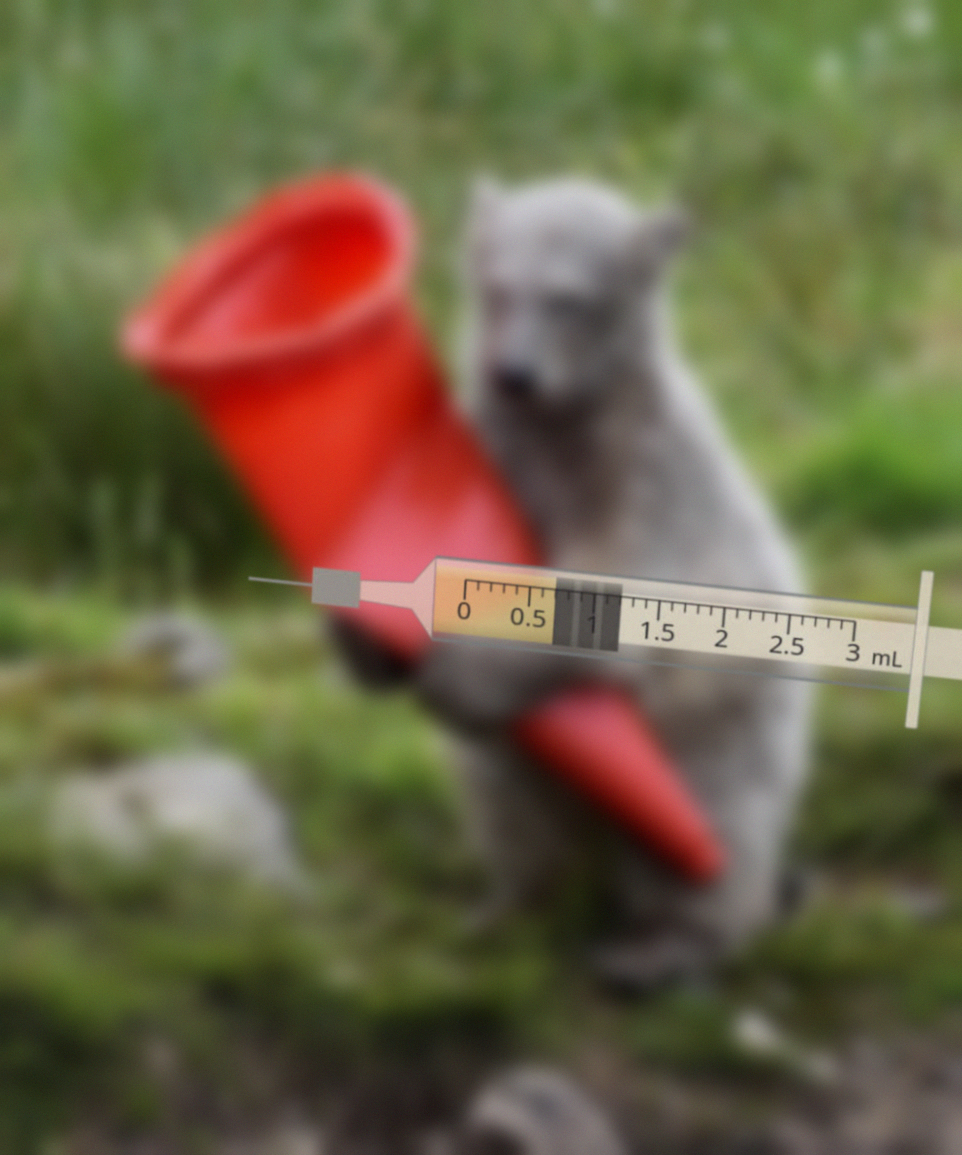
0.7 mL
